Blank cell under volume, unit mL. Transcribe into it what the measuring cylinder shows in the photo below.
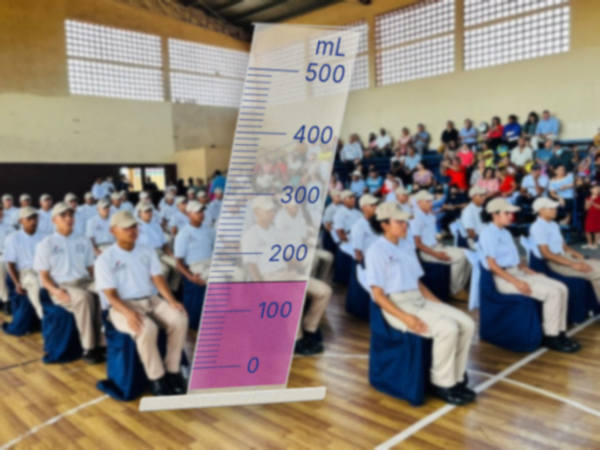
150 mL
